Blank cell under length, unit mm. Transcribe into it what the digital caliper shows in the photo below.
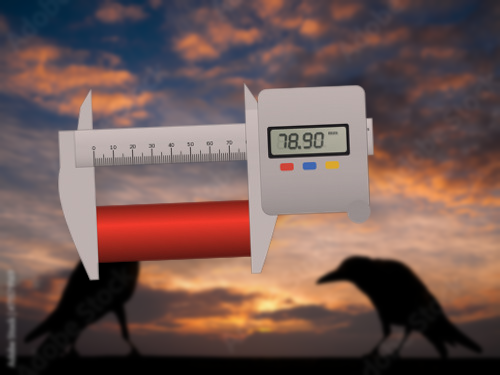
78.90 mm
